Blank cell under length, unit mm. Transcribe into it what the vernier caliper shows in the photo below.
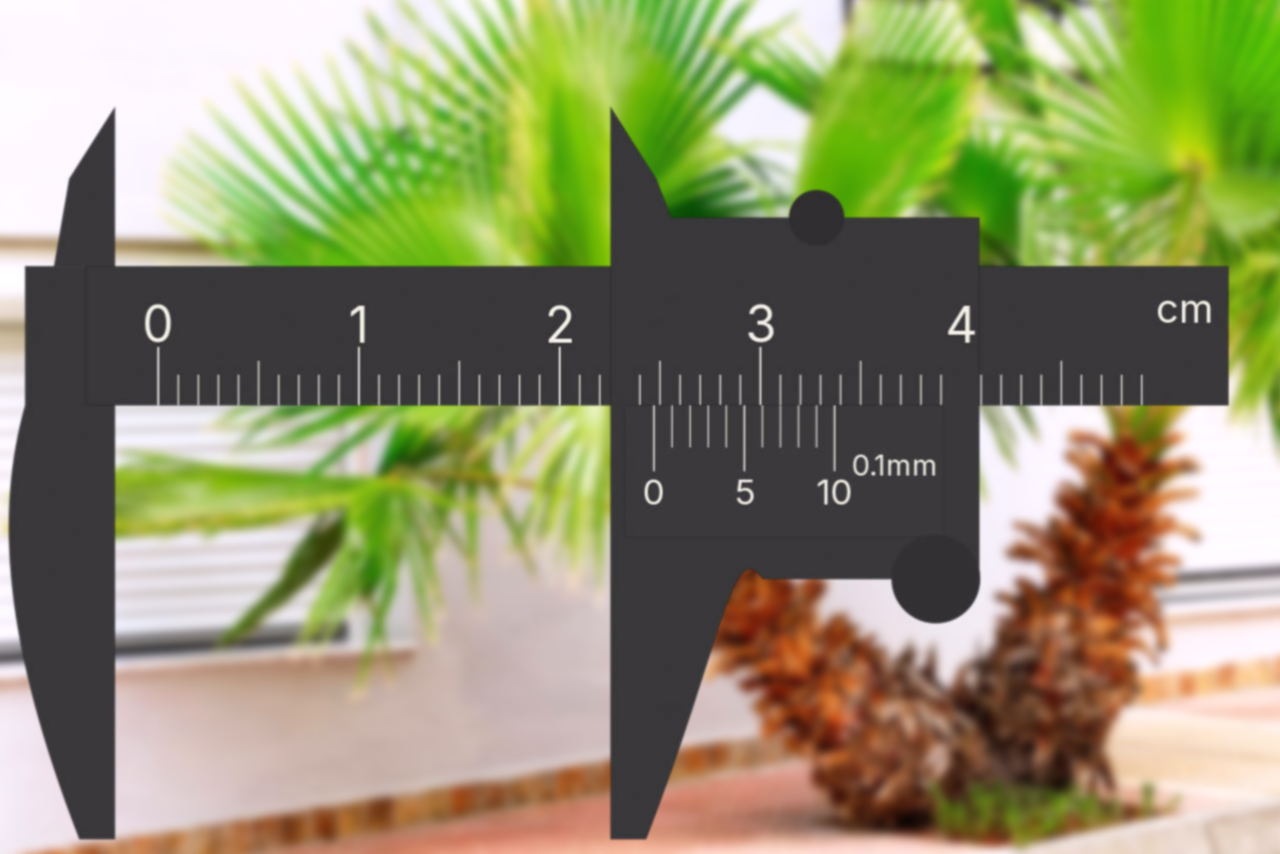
24.7 mm
